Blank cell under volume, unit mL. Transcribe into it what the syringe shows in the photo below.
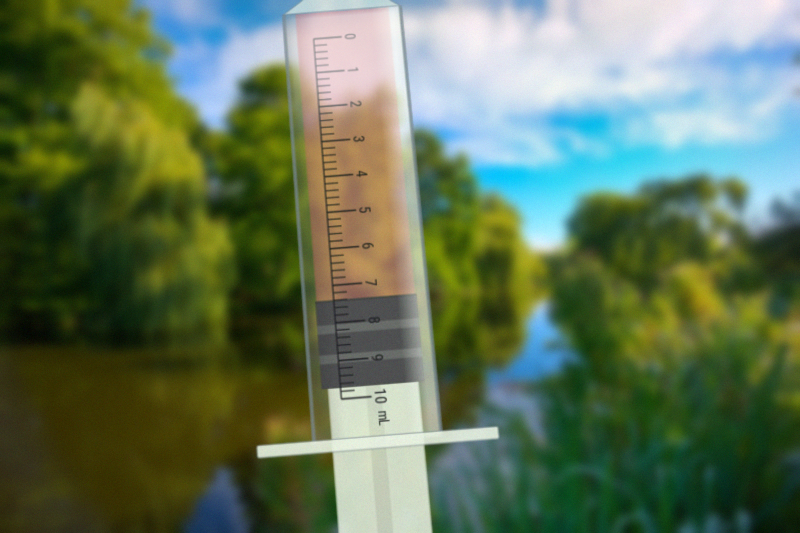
7.4 mL
